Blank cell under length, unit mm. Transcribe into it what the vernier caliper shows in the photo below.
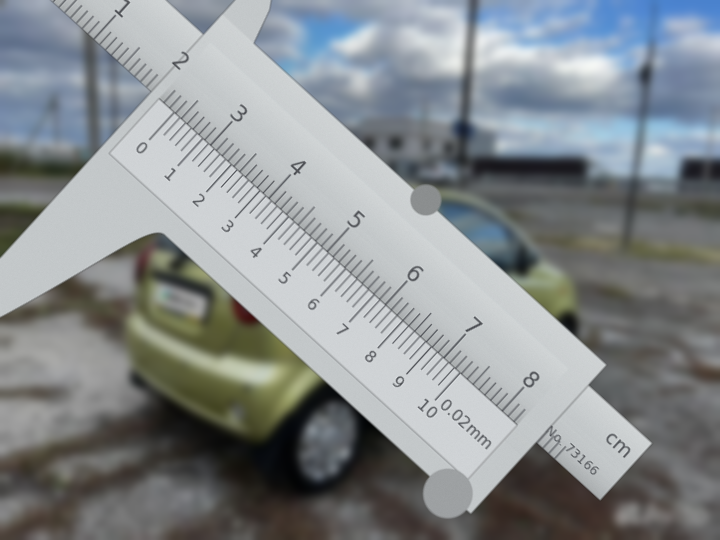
23.8 mm
